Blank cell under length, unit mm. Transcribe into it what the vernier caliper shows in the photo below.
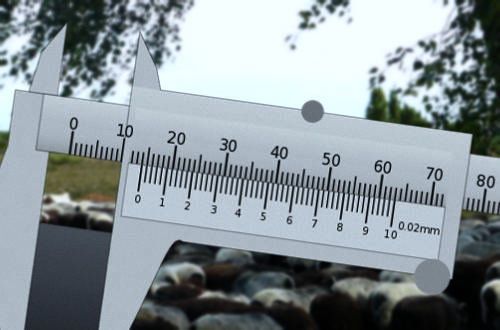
14.0 mm
